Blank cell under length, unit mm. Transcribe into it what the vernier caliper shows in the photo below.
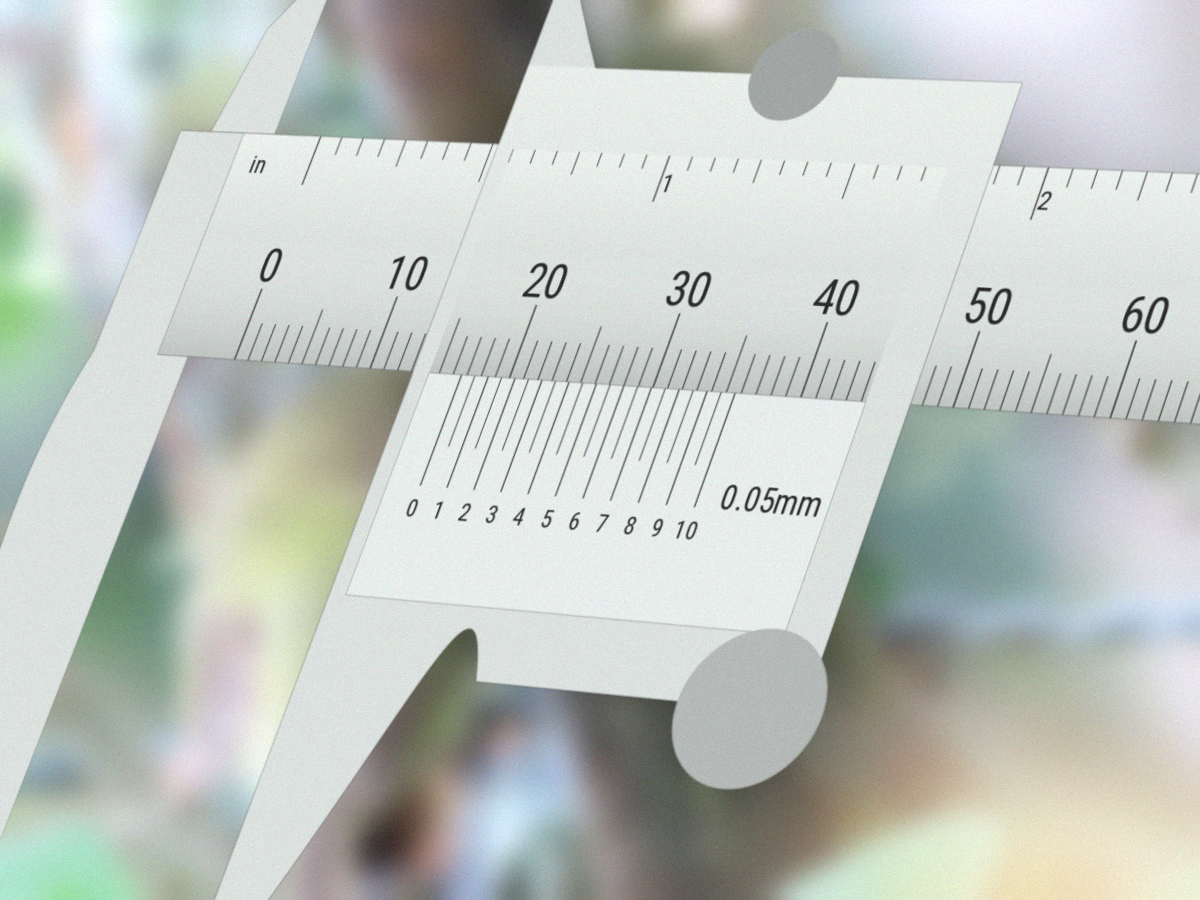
16.6 mm
